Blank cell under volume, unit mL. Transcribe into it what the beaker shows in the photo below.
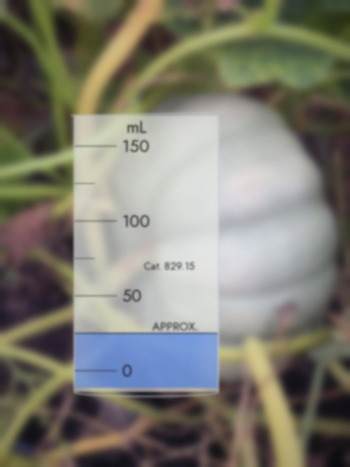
25 mL
